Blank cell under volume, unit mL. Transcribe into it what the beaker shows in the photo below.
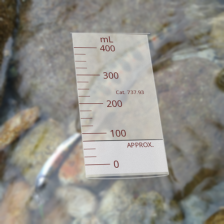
75 mL
